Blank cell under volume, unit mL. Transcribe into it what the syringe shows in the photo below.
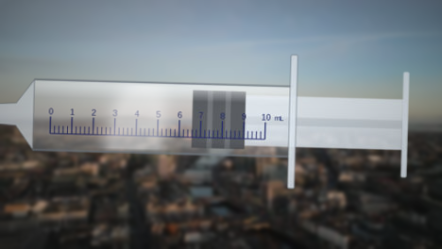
6.6 mL
